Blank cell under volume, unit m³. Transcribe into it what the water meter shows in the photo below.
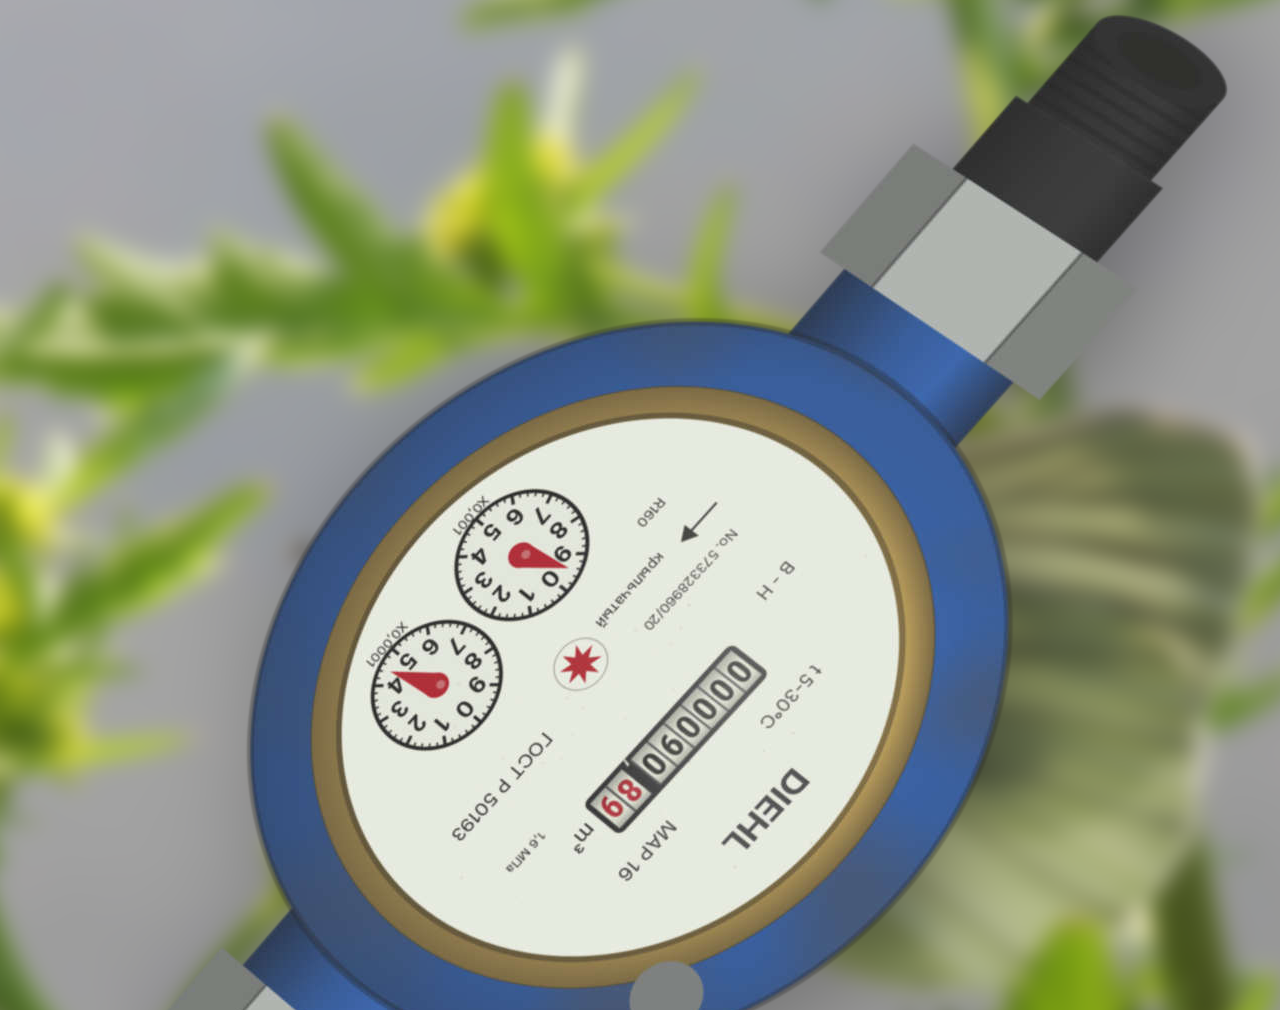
90.8894 m³
